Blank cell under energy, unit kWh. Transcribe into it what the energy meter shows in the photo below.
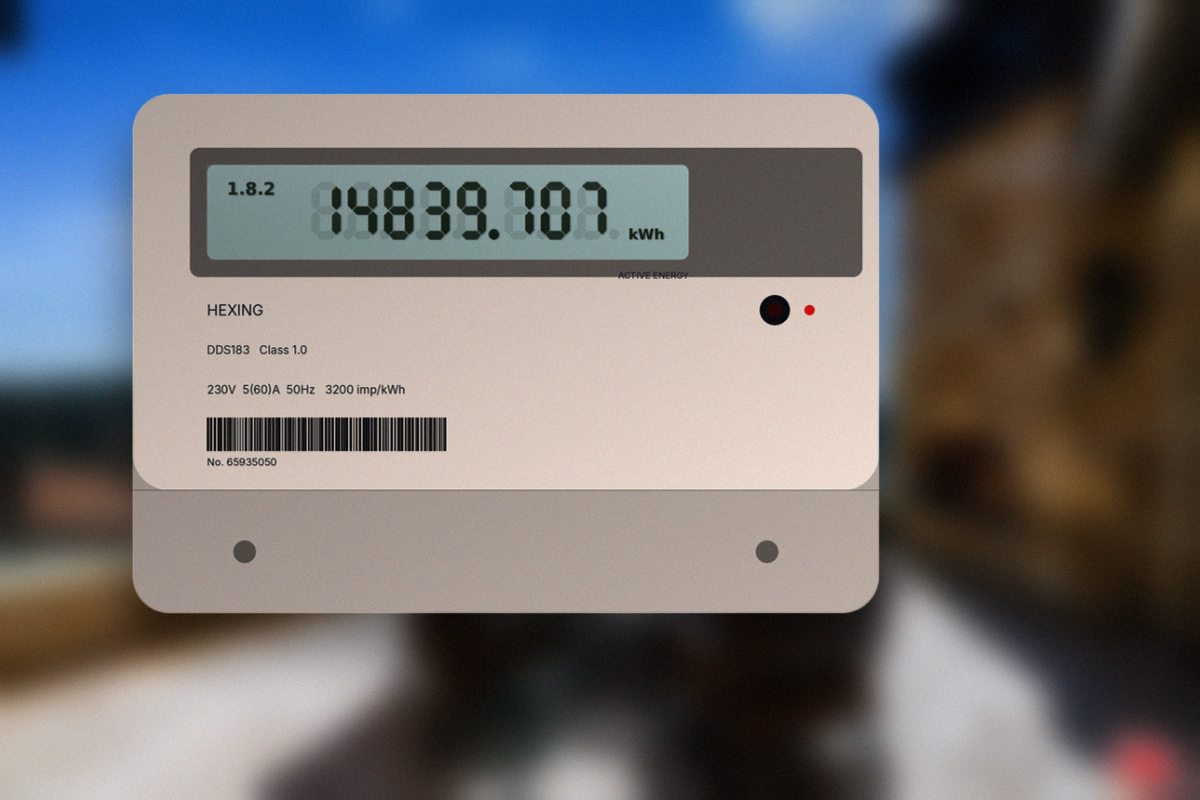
14839.707 kWh
